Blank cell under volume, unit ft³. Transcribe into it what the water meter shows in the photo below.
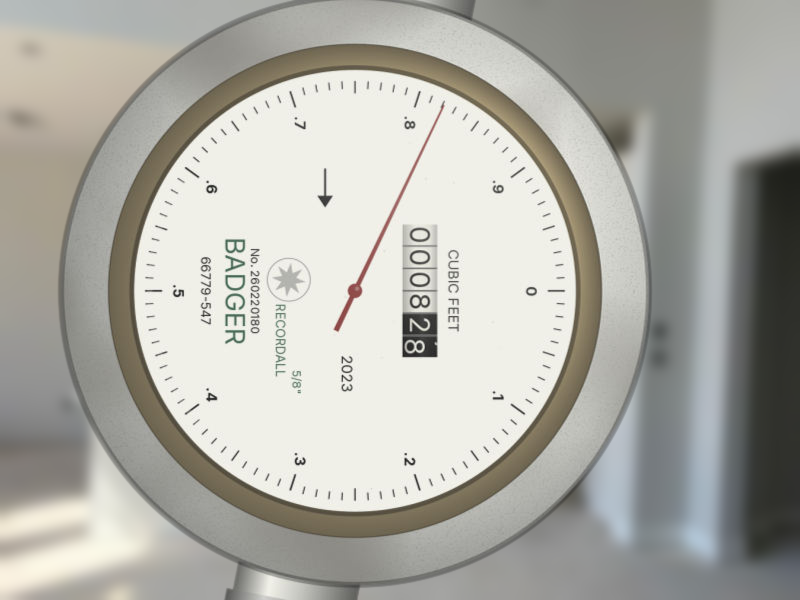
827.82 ft³
